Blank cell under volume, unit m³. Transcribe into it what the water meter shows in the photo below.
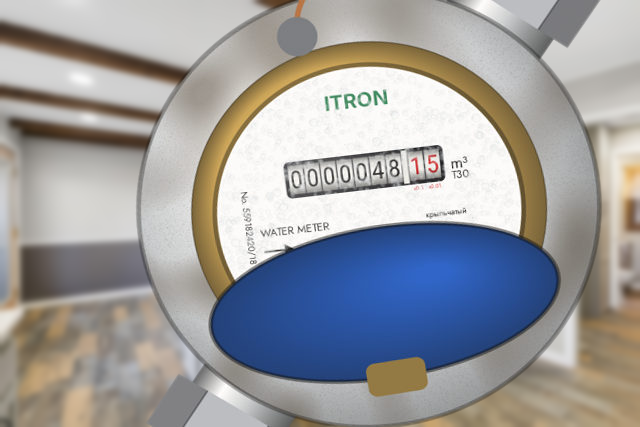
48.15 m³
